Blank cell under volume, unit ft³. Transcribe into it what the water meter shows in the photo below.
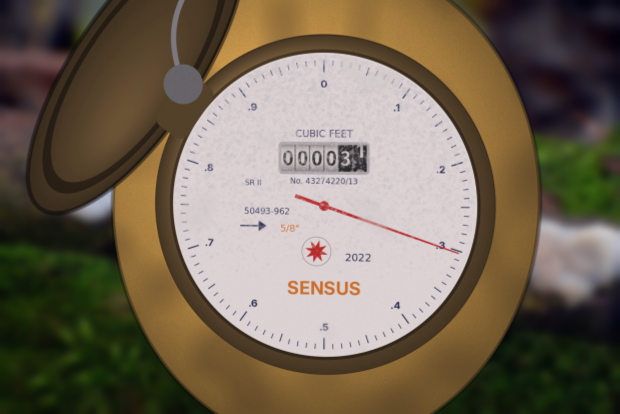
31.30 ft³
